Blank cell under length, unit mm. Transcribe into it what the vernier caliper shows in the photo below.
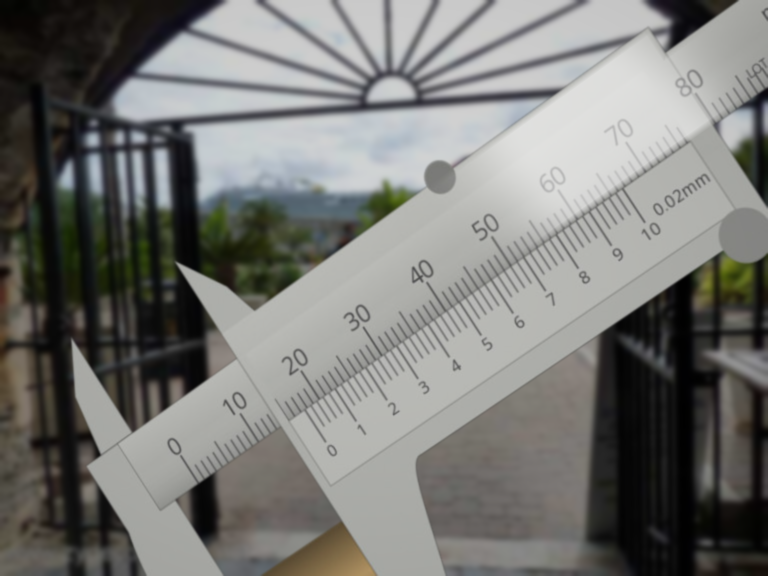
17.6 mm
